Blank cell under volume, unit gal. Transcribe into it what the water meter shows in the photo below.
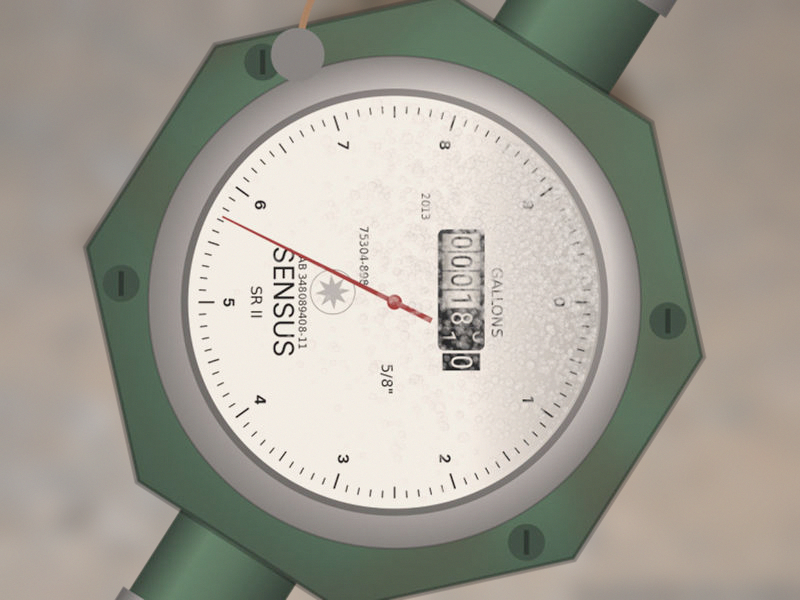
1805.7 gal
